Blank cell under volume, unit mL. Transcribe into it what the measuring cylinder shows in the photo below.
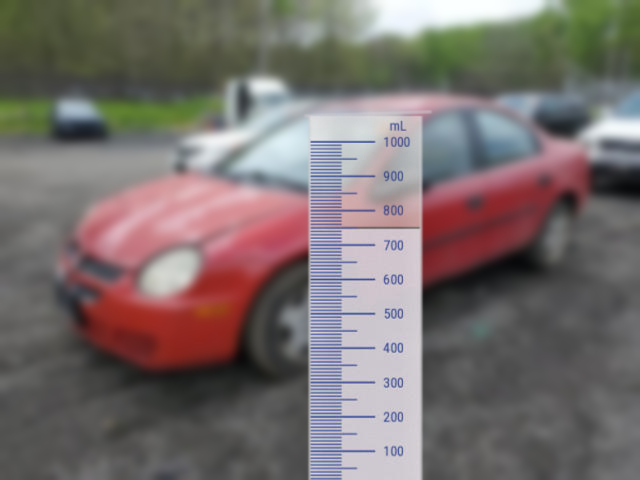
750 mL
